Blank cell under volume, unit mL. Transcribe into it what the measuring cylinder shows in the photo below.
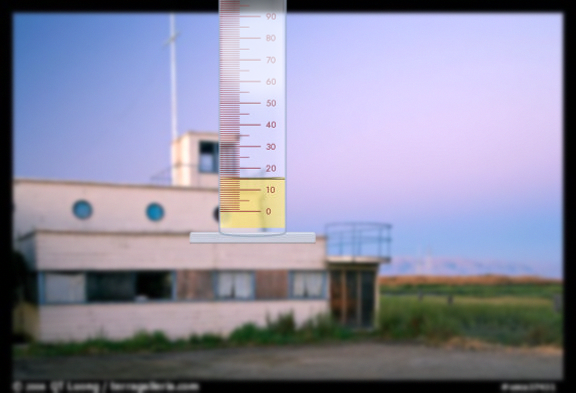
15 mL
